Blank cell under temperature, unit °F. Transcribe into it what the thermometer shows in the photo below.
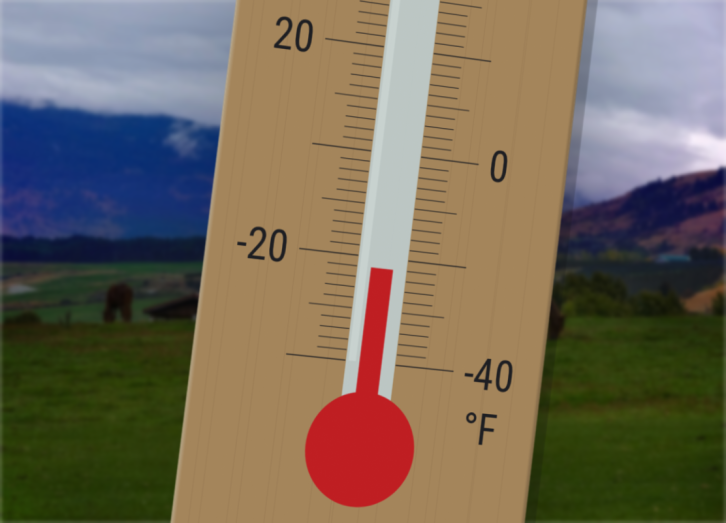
-22 °F
